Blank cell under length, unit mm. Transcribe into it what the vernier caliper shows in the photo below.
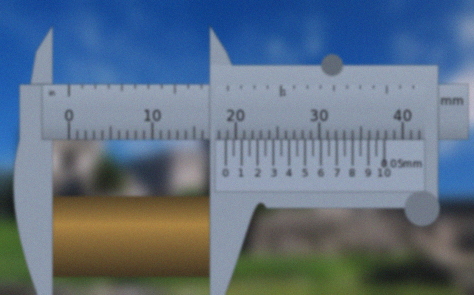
18.8 mm
